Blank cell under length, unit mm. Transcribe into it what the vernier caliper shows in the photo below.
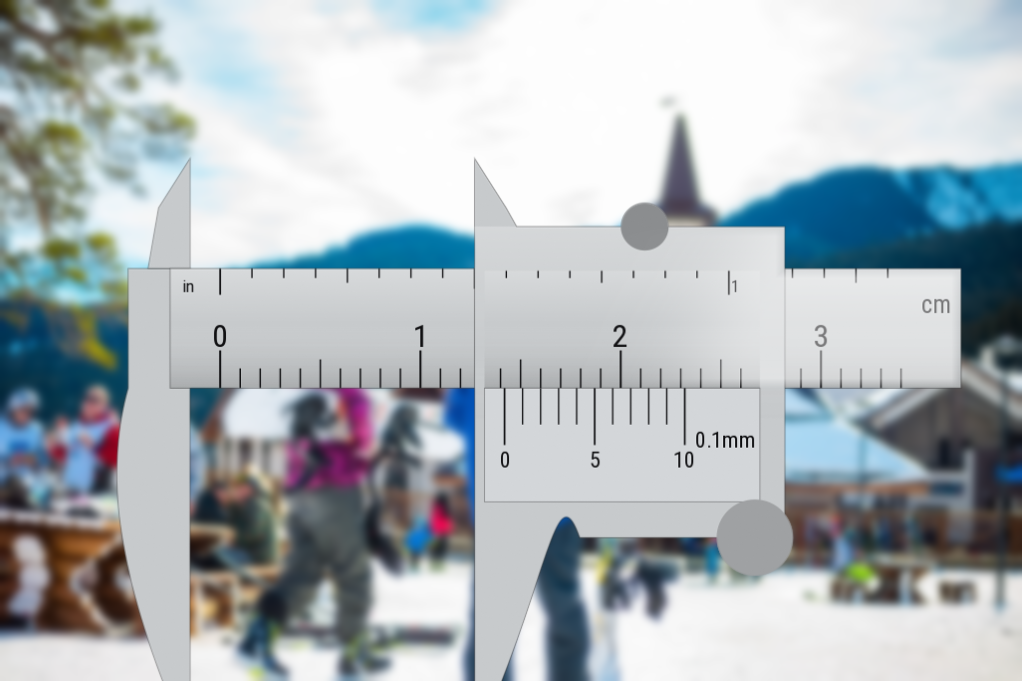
14.2 mm
